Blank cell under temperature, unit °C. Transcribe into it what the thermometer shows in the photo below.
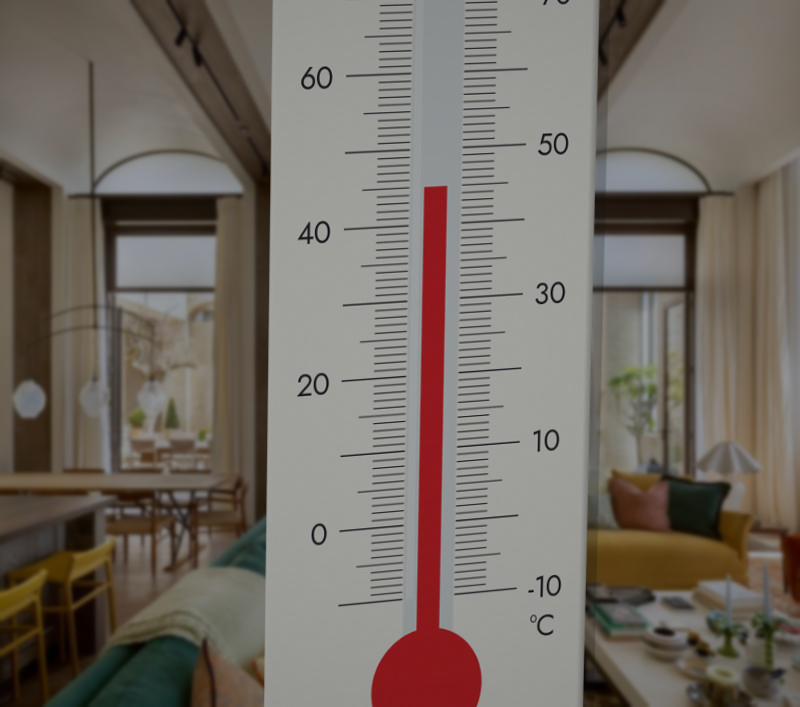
45 °C
